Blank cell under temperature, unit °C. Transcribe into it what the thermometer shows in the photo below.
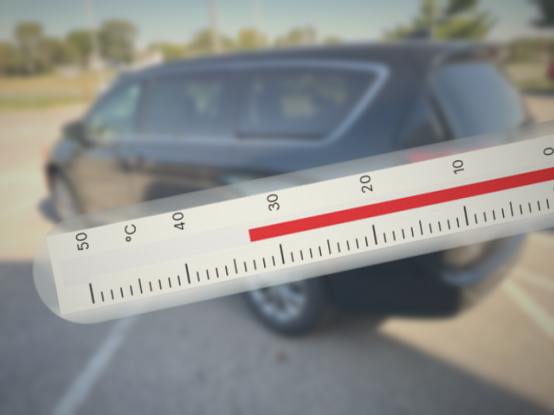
33 °C
